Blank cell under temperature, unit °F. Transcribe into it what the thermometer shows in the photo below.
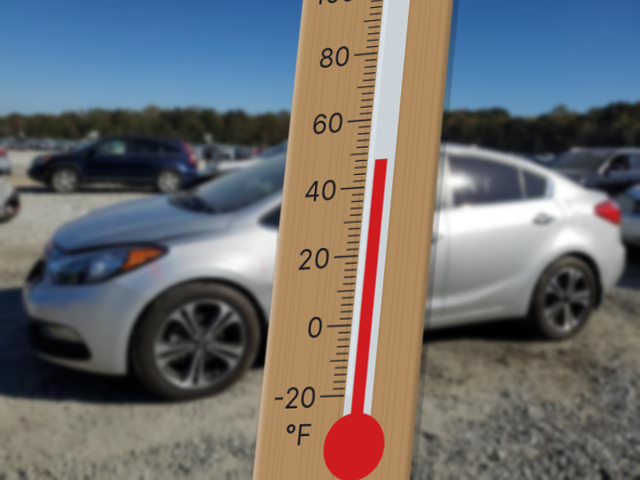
48 °F
